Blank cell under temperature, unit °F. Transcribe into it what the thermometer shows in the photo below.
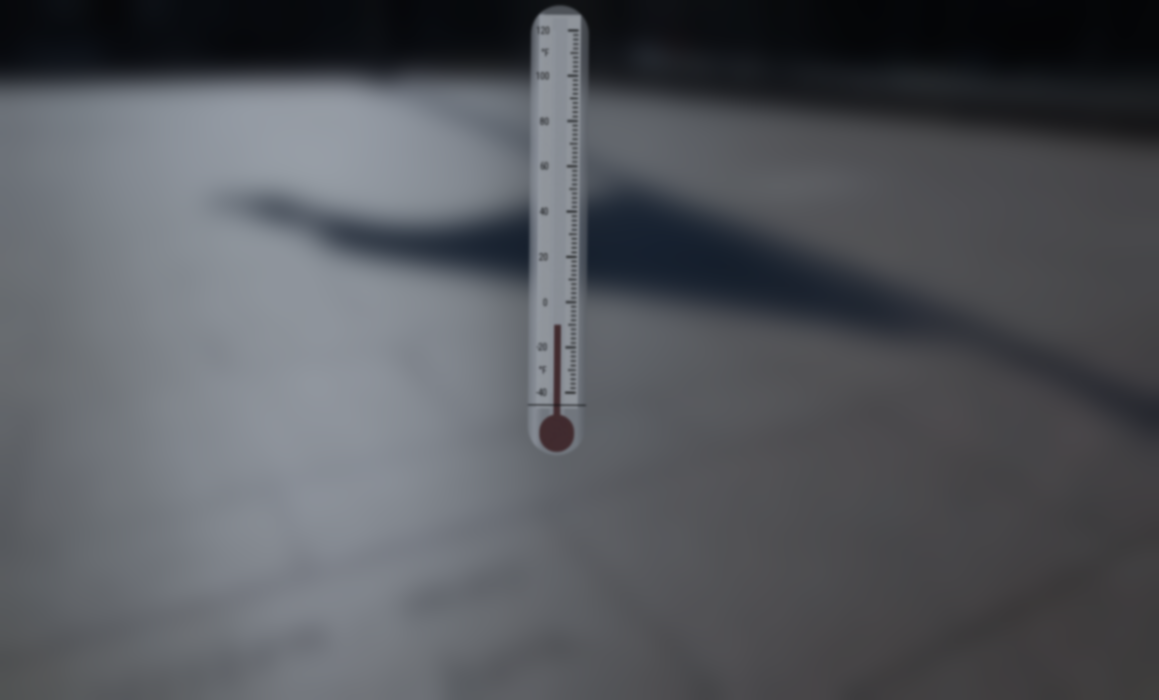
-10 °F
